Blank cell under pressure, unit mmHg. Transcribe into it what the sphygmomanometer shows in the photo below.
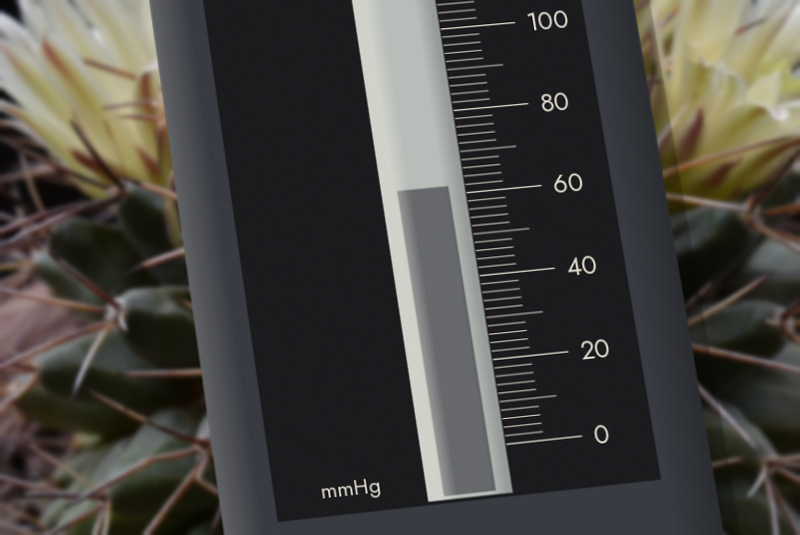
62 mmHg
